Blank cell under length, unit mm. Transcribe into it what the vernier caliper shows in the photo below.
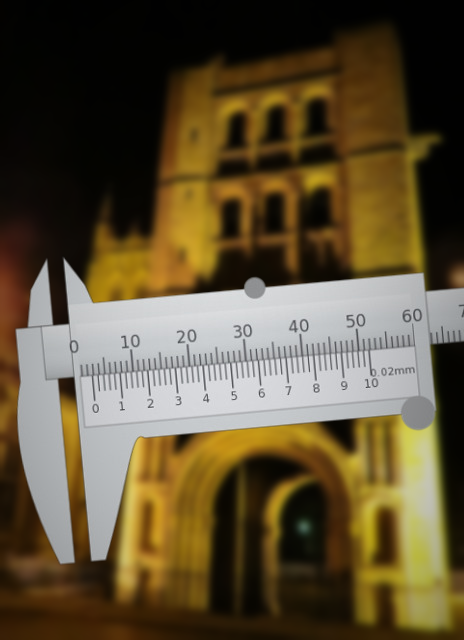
2.8 mm
